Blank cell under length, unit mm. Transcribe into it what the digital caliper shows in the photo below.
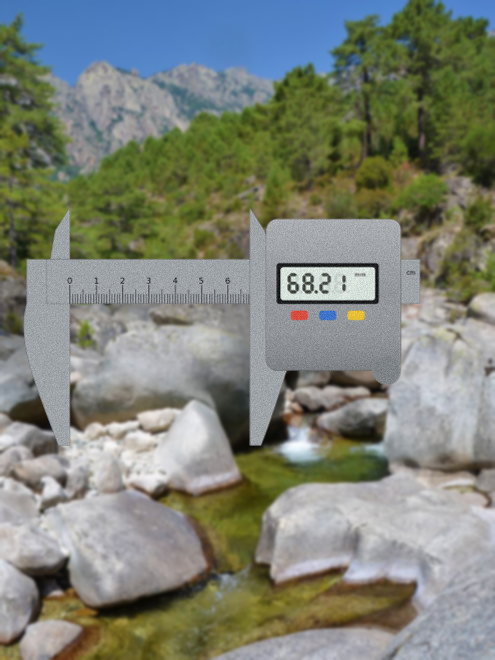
68.21 mm
